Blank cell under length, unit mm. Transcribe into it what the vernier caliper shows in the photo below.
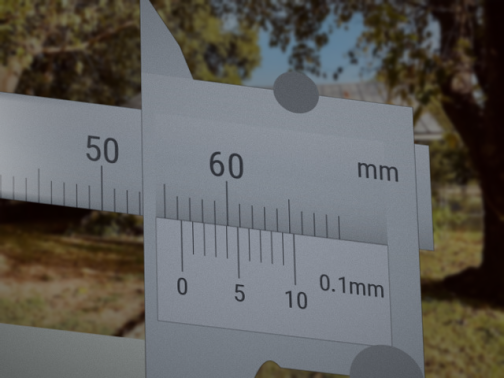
56.3 mm
